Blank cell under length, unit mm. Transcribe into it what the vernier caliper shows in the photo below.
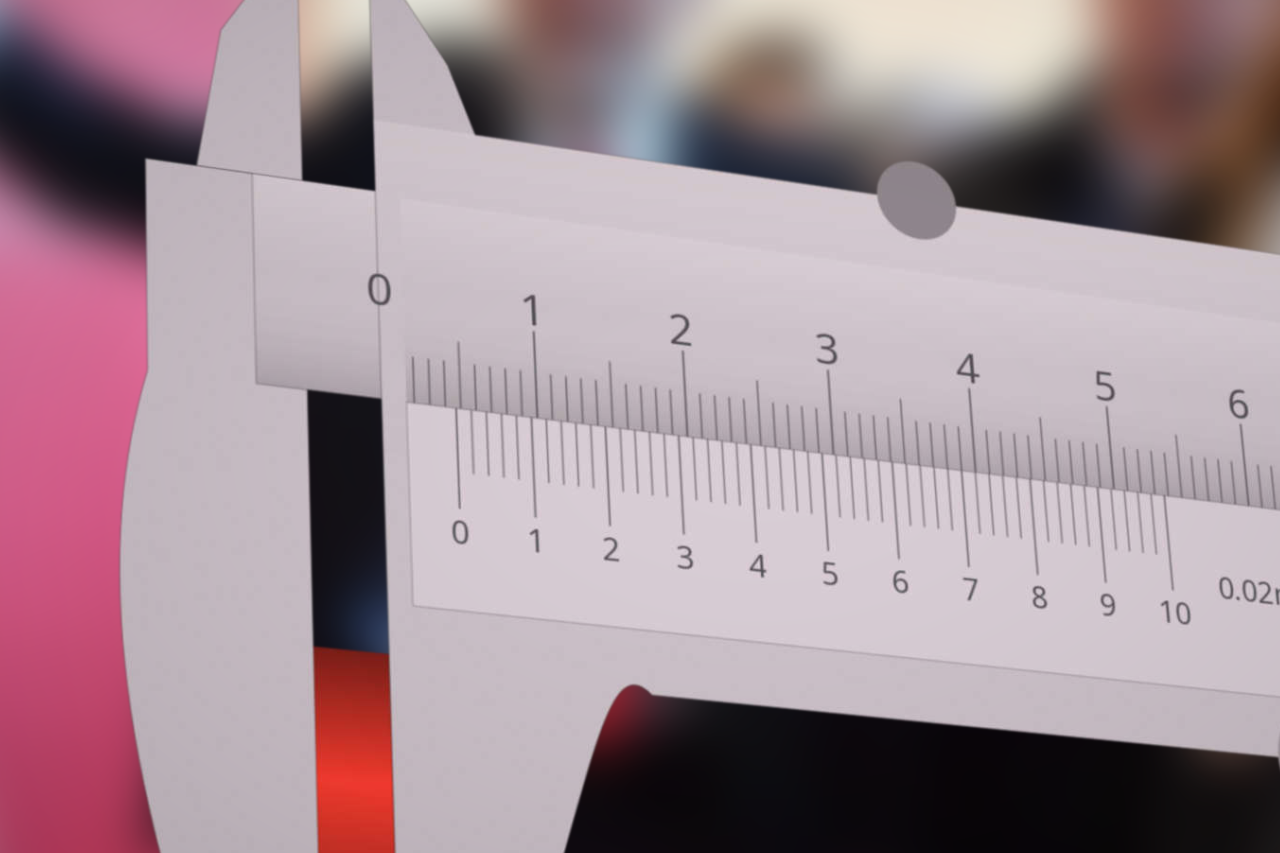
4.7 mm
